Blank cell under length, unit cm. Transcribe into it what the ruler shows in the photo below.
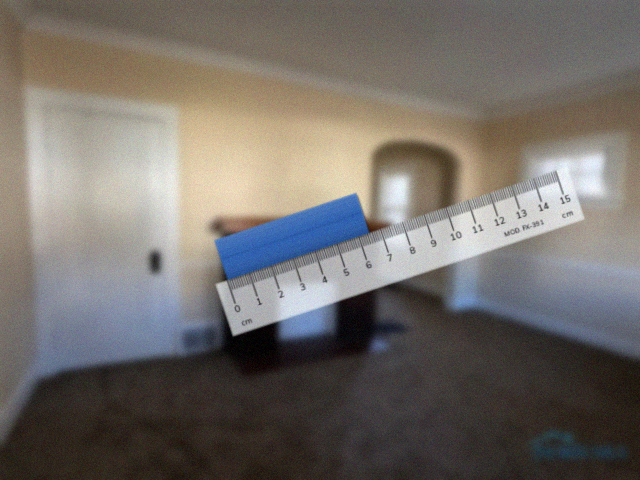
6.5 cm
